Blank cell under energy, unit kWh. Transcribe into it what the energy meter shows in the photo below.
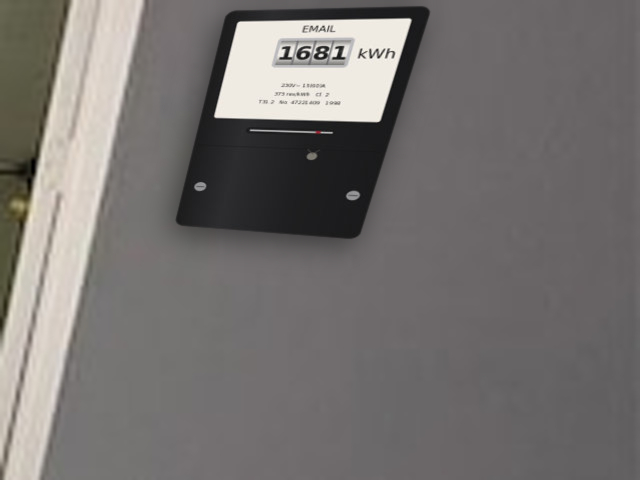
1681 kWh
